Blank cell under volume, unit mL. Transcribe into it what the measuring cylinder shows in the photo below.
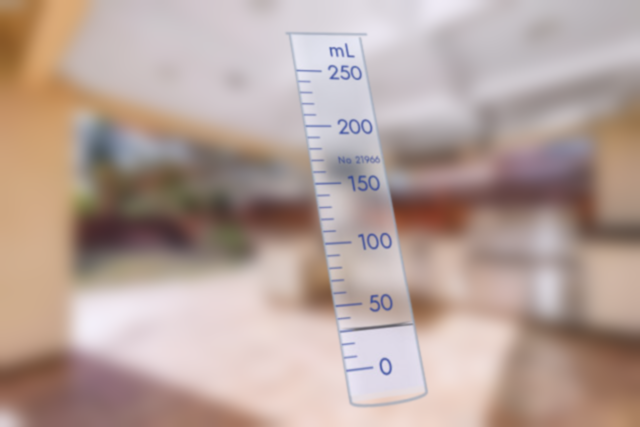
30 mL
